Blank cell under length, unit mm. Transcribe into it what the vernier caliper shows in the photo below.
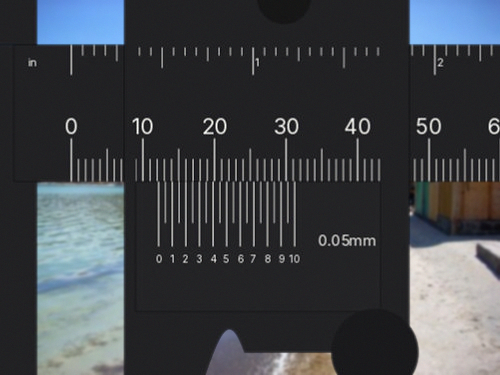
12.2 mm
